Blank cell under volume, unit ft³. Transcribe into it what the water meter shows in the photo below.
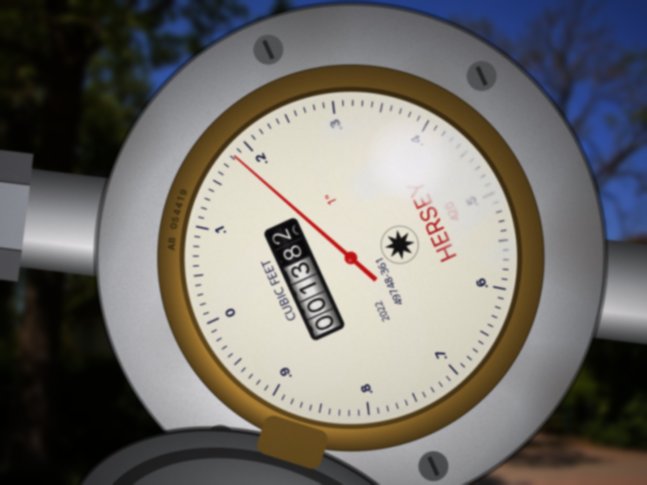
1382.18 ft³
